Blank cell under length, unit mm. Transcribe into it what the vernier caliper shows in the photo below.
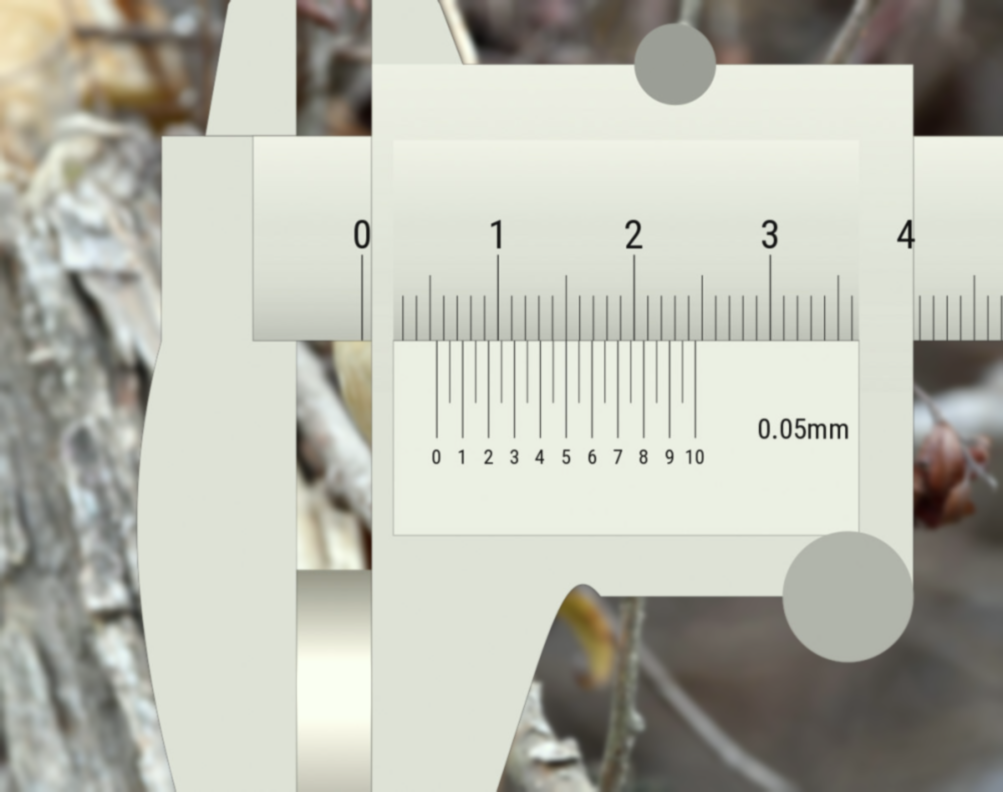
5.5 mm
